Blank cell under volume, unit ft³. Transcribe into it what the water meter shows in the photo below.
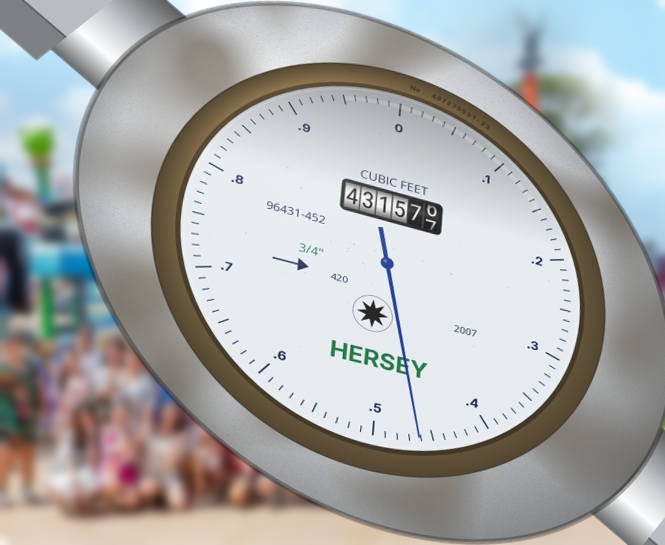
431576.46 ft³
